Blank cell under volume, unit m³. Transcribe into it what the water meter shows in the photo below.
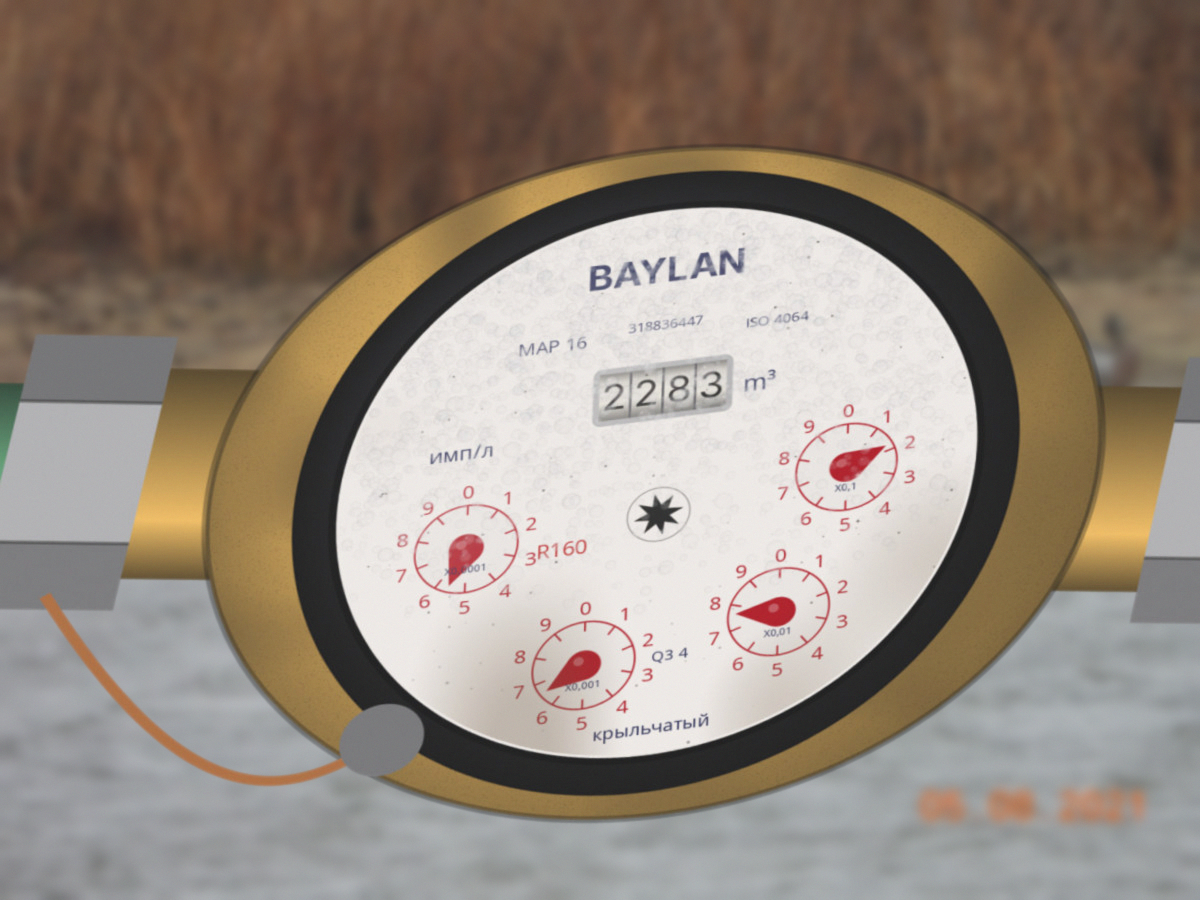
2283.1765 m³
